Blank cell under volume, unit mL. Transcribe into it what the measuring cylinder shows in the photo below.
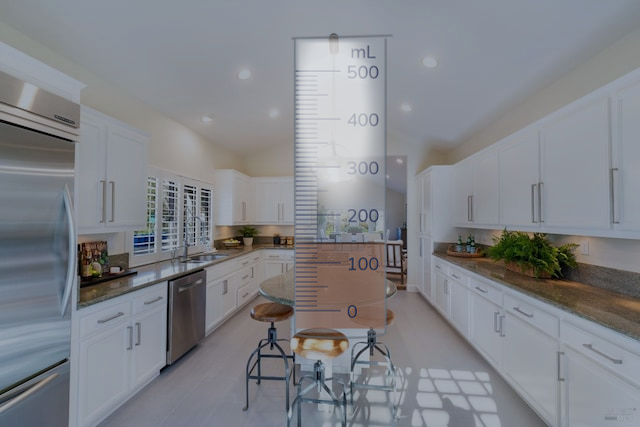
140 mL
